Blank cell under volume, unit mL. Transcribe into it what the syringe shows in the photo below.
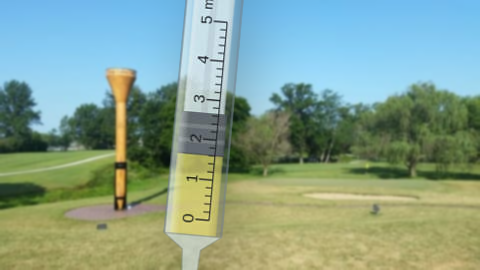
1.6 mL
